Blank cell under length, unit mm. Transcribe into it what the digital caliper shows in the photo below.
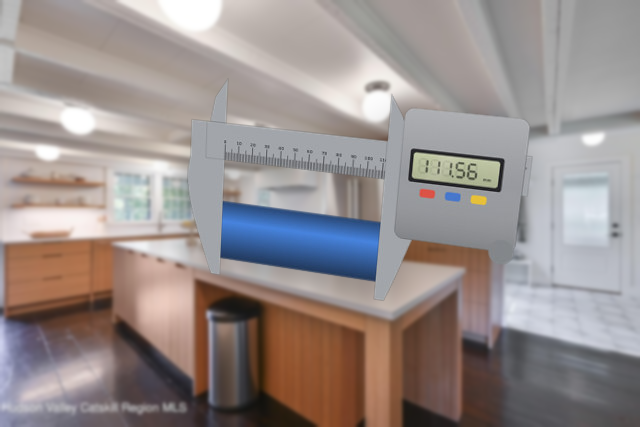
111.56 mm
